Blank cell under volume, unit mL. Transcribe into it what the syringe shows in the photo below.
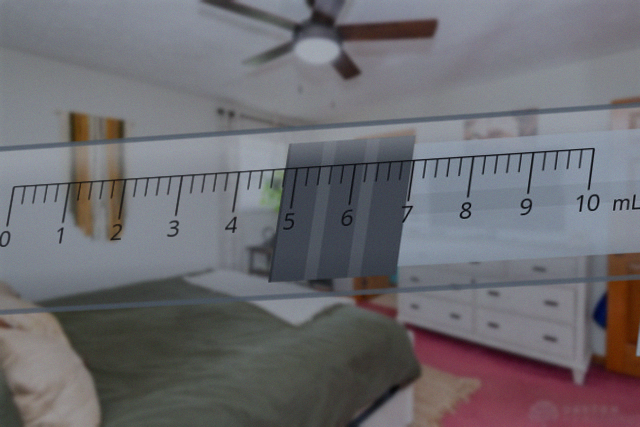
4.8 mL
